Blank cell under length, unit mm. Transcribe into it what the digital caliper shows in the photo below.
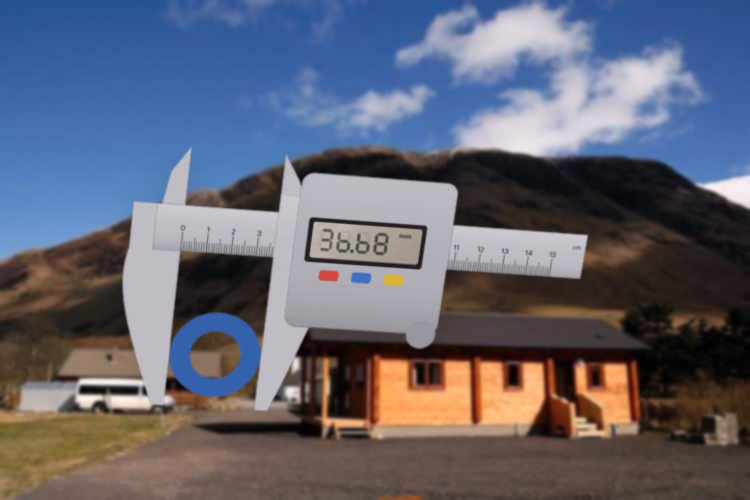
36.68 mm
